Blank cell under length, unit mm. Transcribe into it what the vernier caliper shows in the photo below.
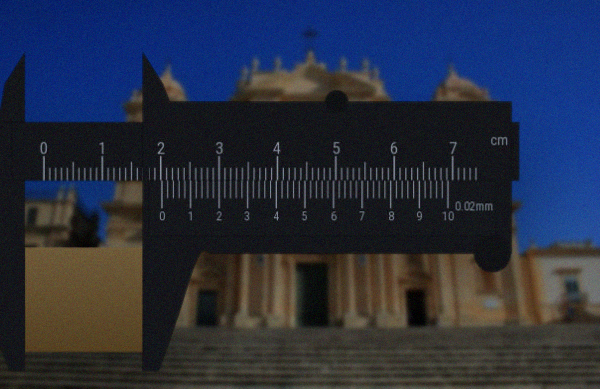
20.2 mm
